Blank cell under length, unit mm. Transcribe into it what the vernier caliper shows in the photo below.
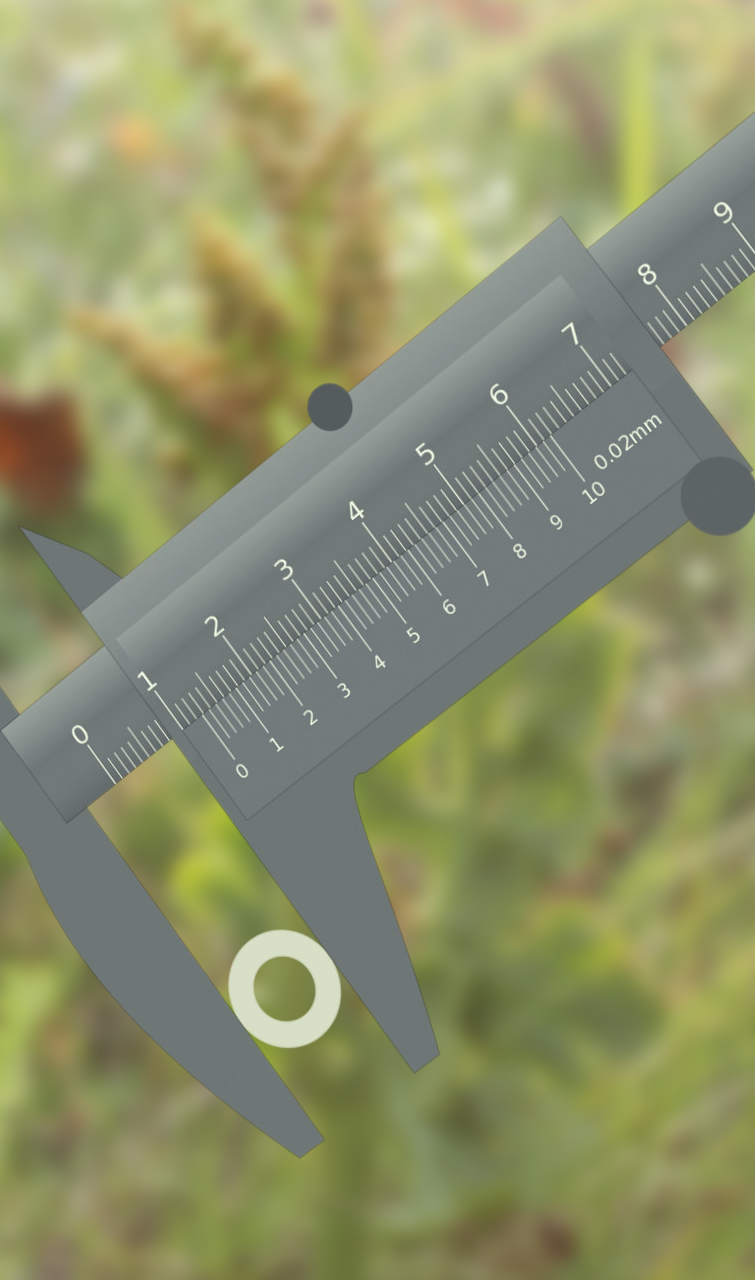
12.8 mm
